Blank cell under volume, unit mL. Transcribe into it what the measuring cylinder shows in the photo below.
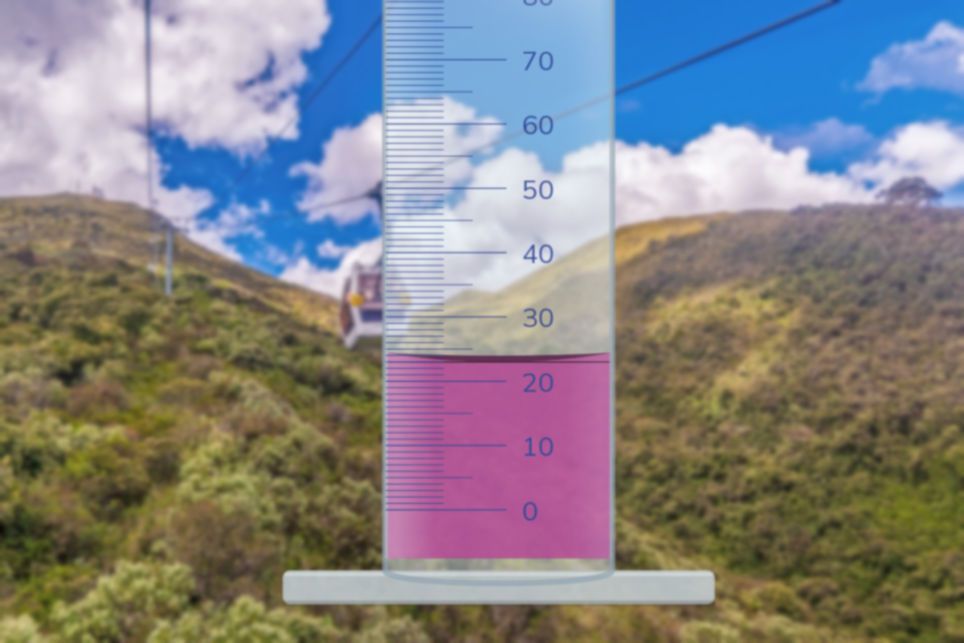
23 mL
